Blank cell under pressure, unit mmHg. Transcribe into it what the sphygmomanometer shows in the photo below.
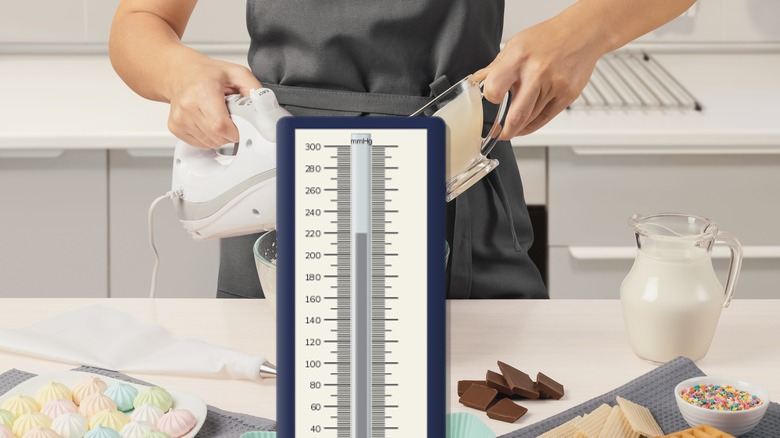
220 mmHg
